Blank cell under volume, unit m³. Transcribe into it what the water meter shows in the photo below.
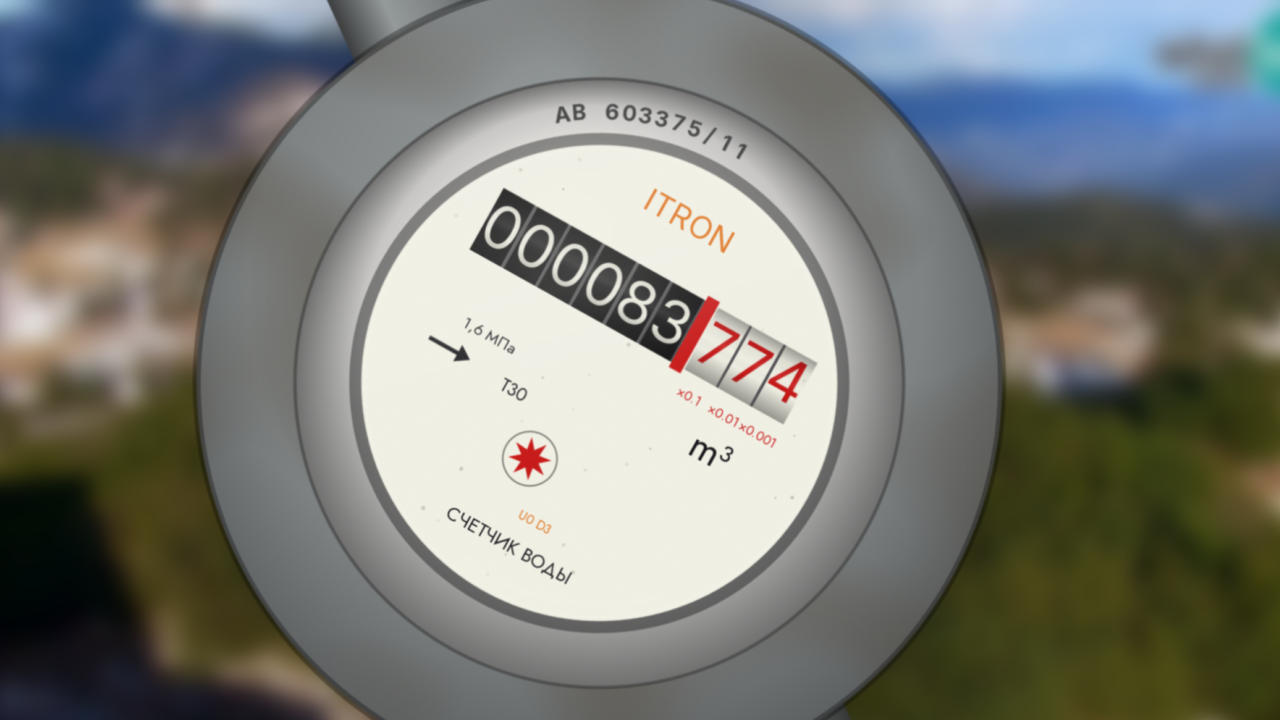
83.774 m³
